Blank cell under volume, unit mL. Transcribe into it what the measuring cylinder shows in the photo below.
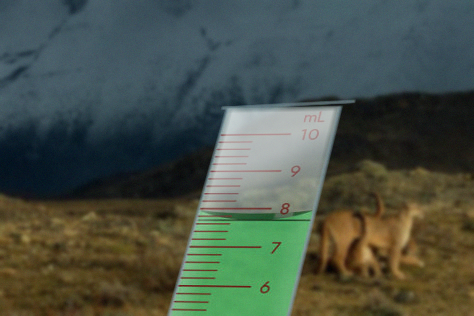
7.7 mL
